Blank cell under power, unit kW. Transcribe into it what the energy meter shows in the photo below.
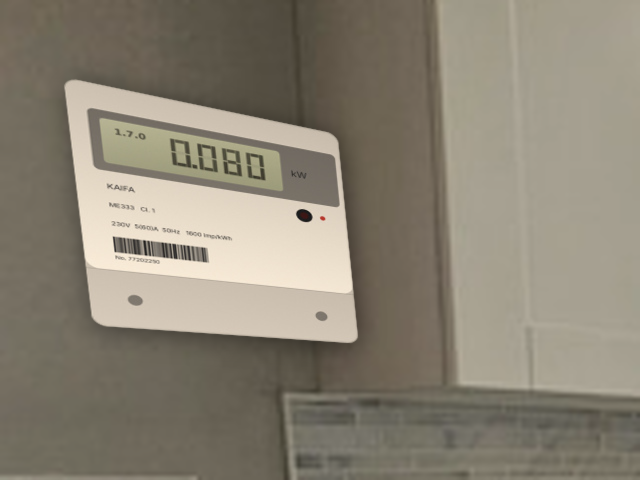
0.080 kW
